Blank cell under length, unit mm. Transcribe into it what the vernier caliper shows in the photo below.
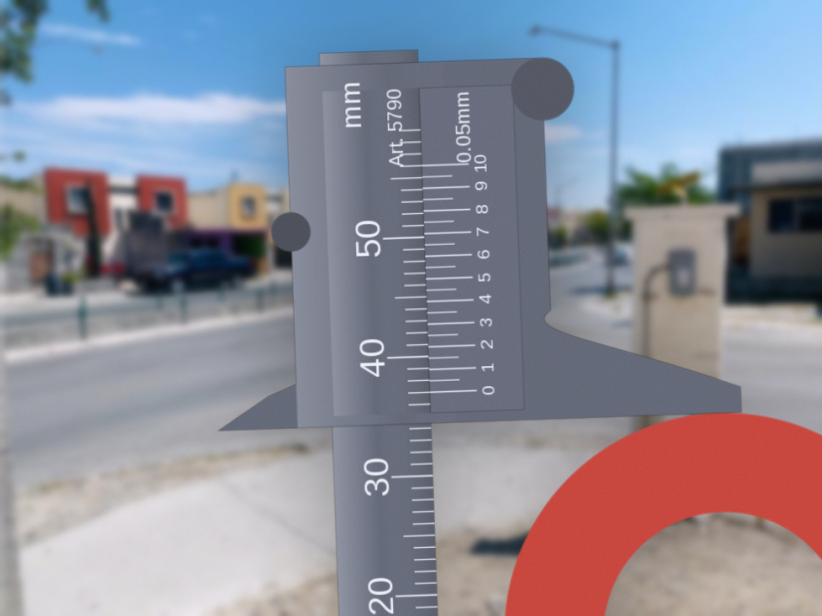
37.0 mm
